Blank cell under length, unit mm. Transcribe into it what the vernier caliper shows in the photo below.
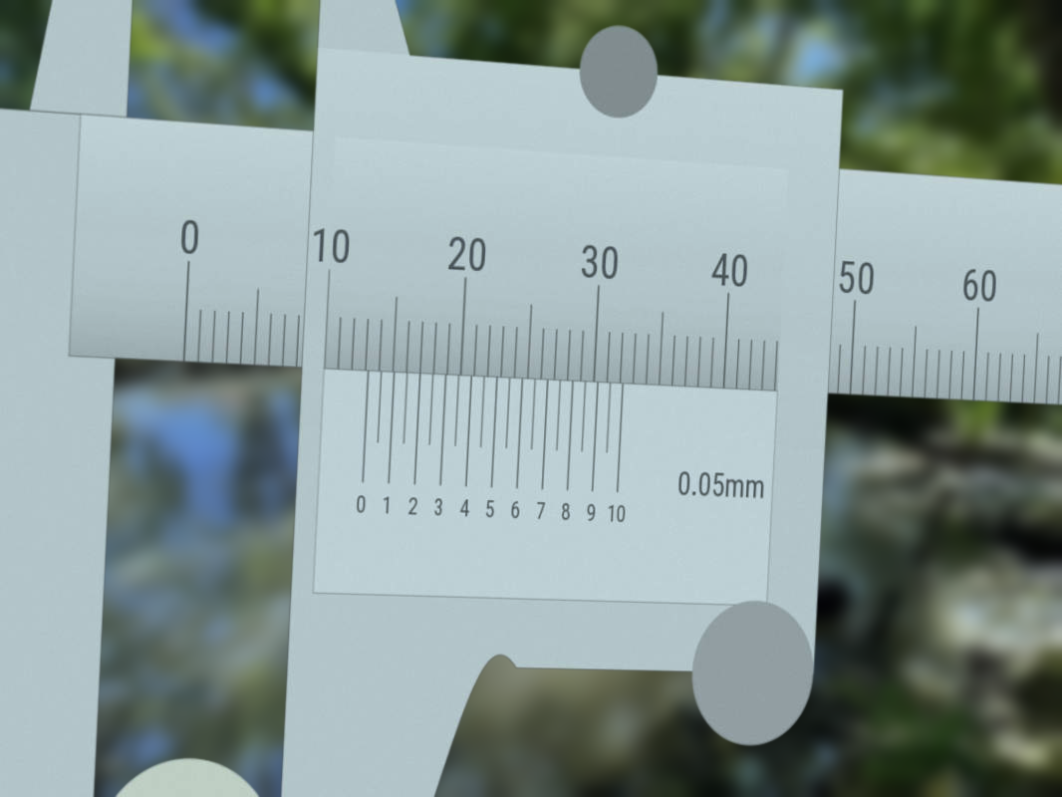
13.2 mm
